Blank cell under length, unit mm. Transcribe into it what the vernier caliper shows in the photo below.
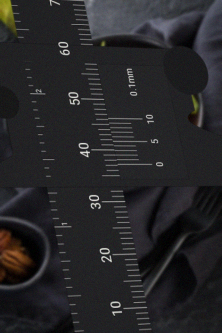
37.2 mm
